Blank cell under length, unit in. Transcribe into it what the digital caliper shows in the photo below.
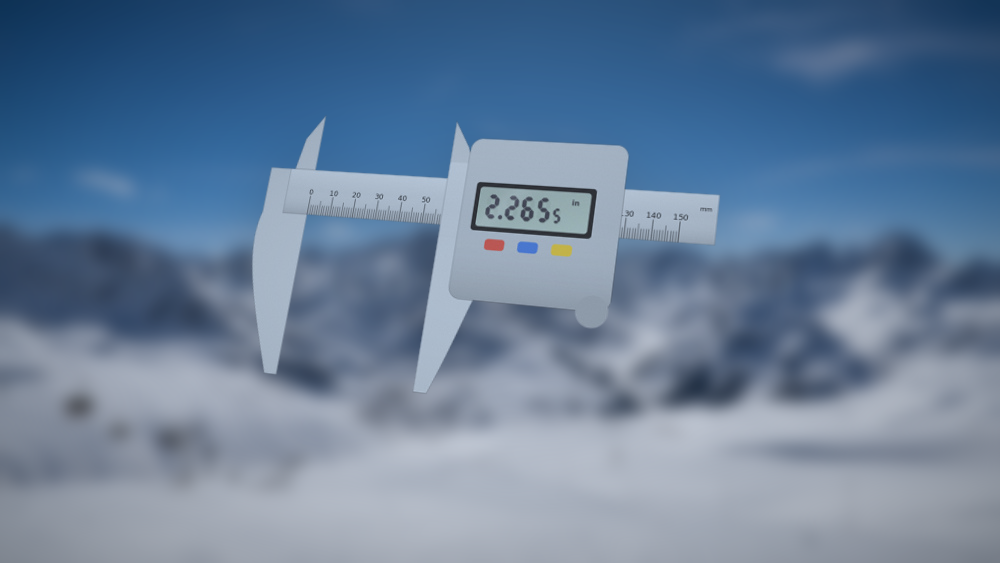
2.2655 in
